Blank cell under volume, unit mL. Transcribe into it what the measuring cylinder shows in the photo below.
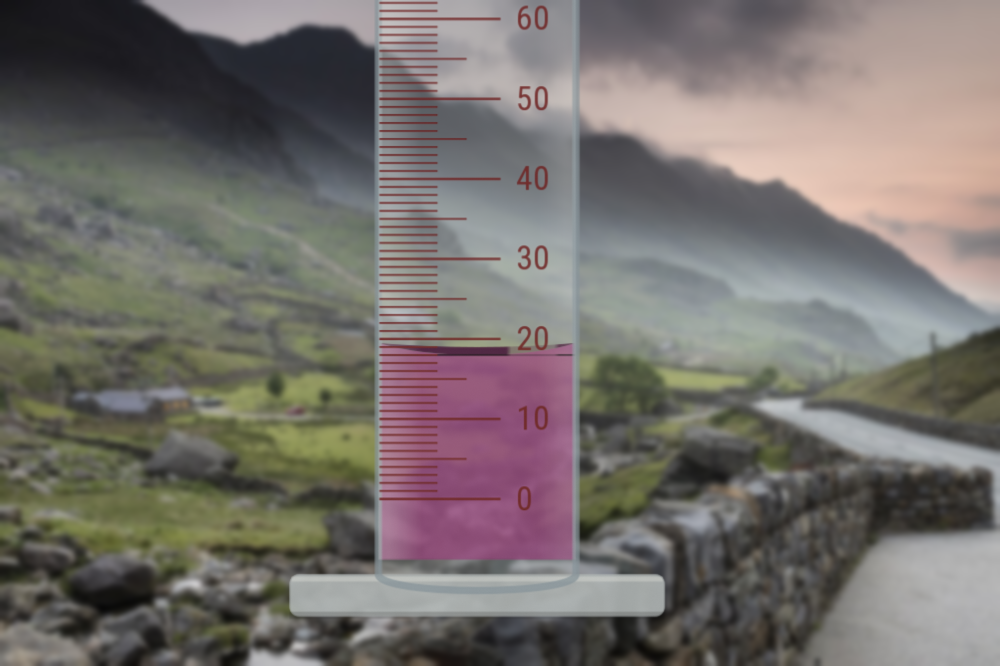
18 mL
